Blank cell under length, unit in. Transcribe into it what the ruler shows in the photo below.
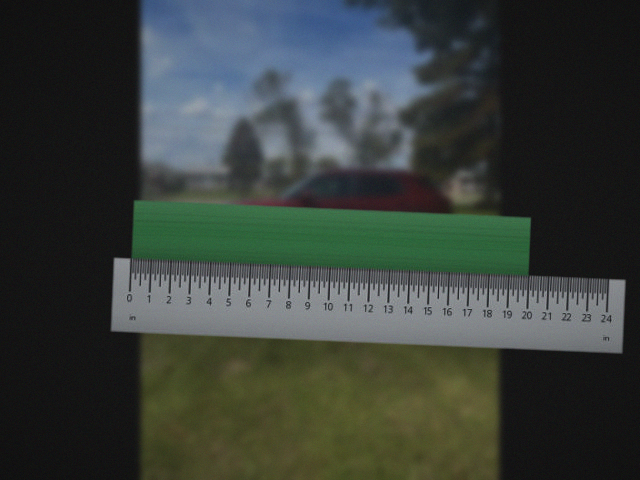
20 in
